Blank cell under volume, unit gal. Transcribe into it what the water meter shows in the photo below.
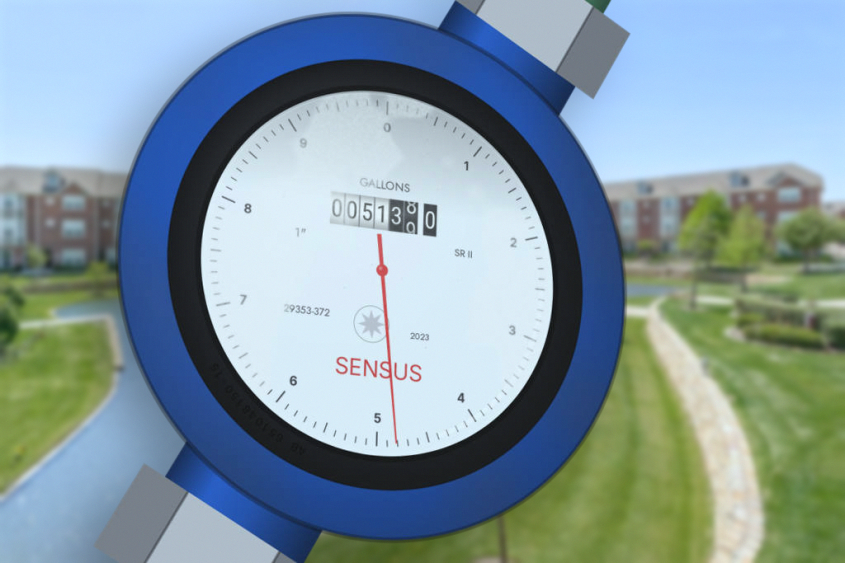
51384.8 gal
